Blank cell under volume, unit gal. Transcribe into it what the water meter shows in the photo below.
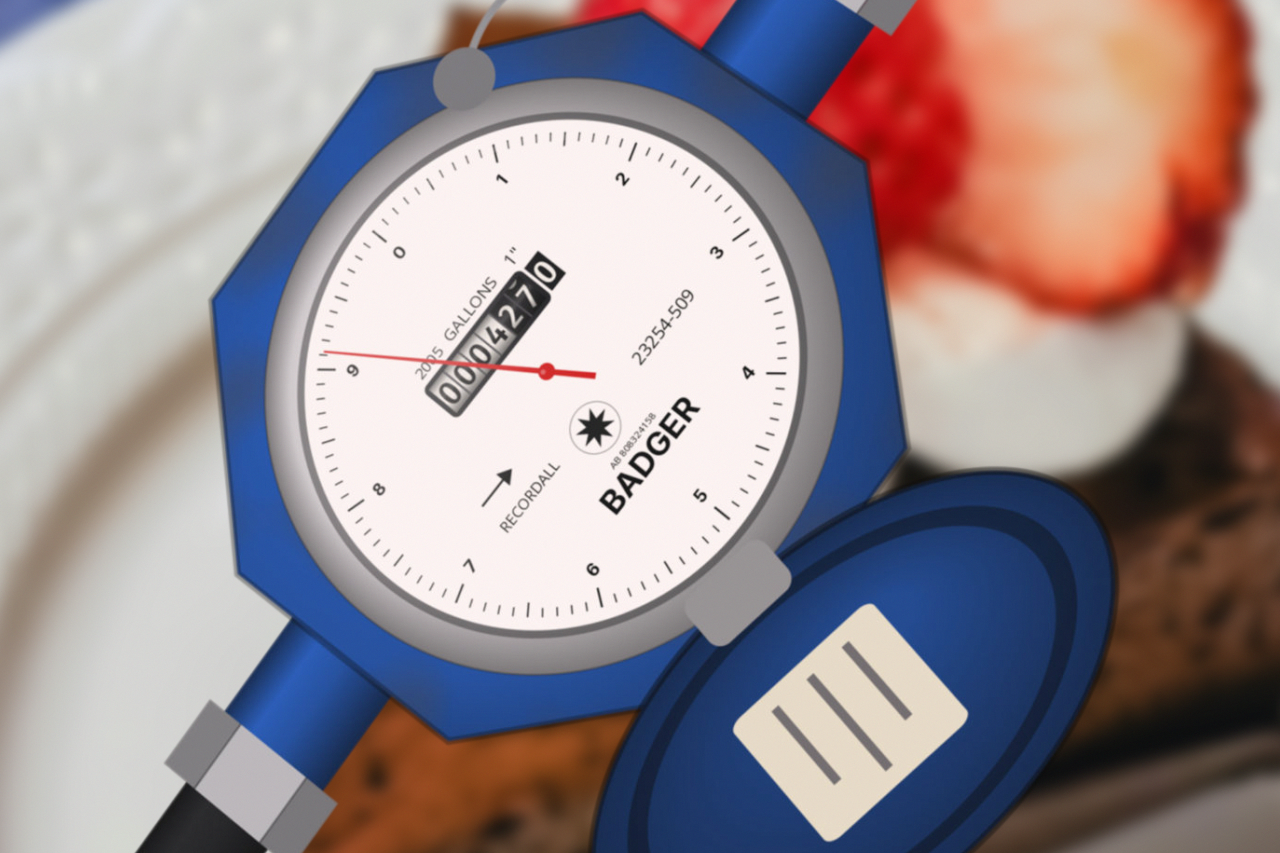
4269.1 gal
